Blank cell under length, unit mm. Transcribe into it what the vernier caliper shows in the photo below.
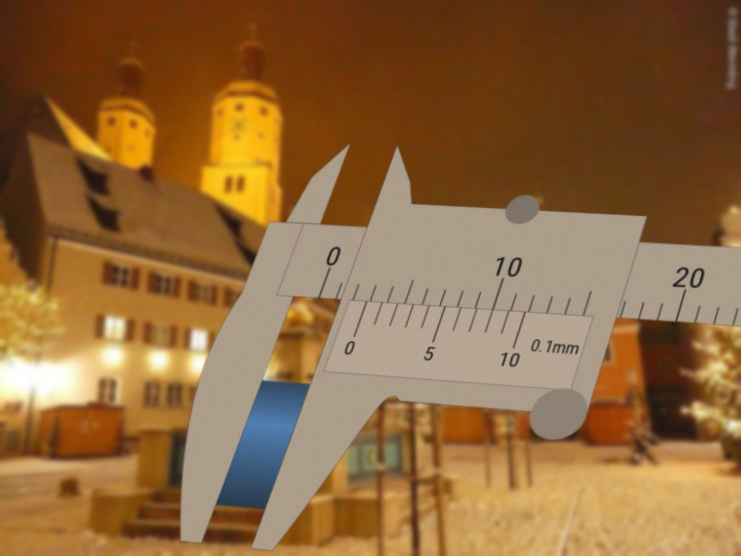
2.8 mm
